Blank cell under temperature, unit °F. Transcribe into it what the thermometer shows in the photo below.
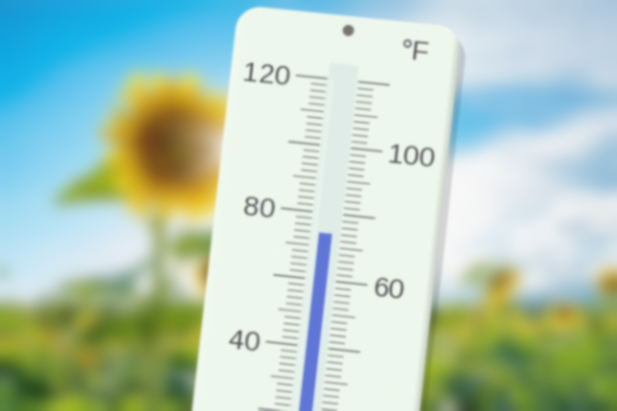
74 °F
